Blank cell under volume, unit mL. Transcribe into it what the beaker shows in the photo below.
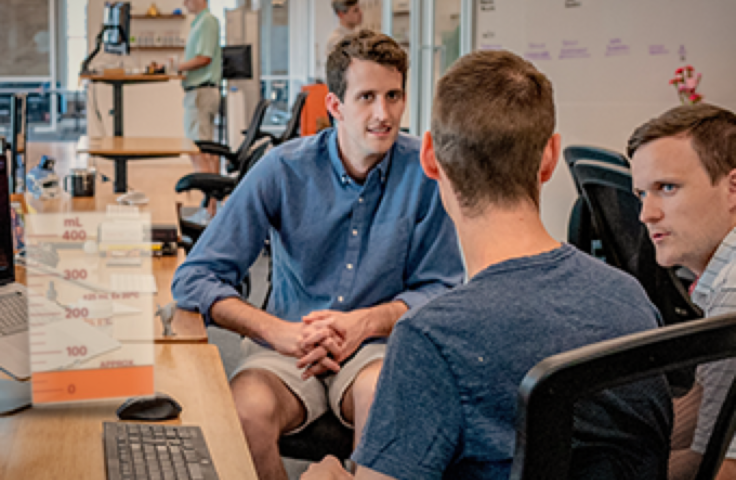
50 mL
